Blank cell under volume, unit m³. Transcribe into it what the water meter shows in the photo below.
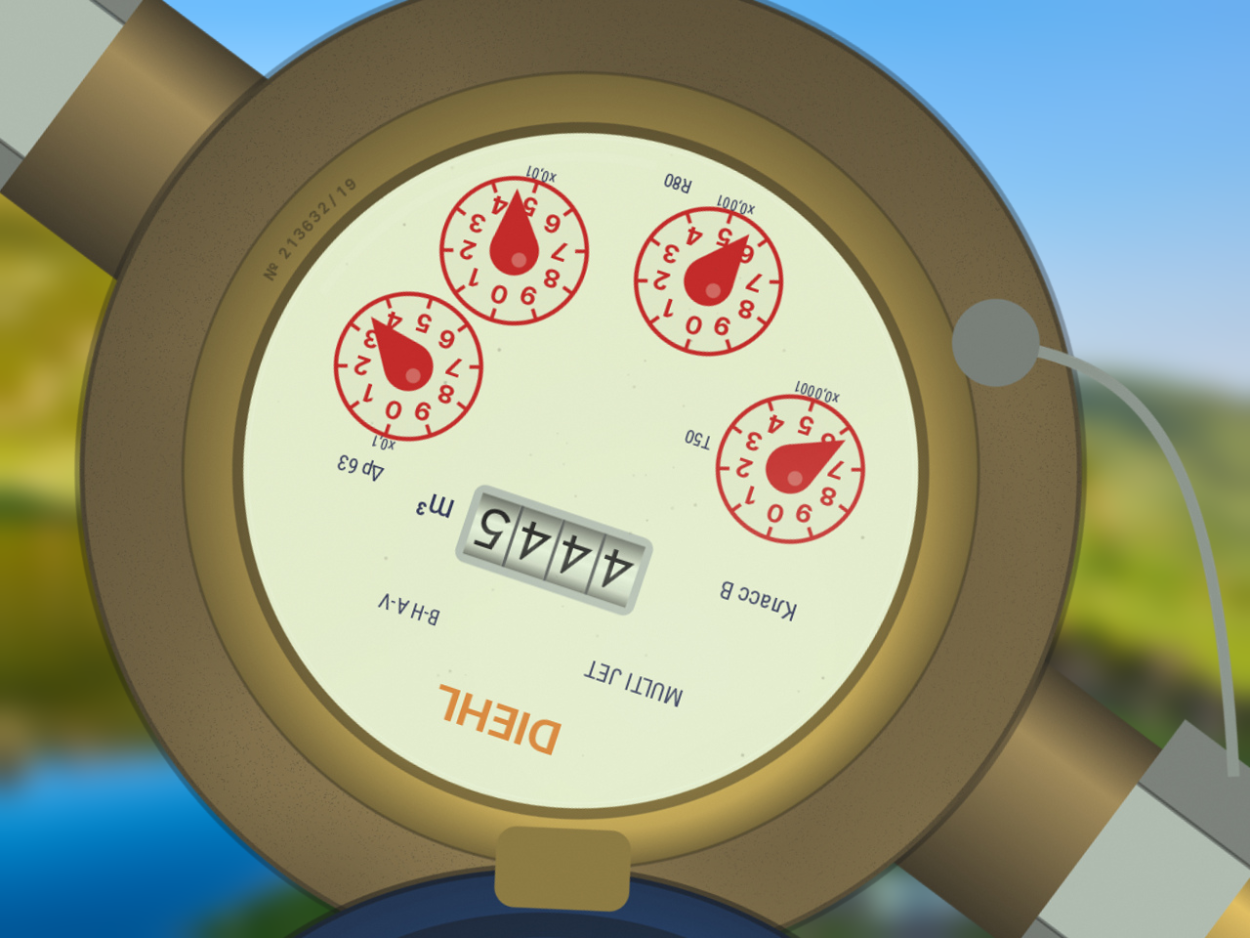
4445.3456 m³
